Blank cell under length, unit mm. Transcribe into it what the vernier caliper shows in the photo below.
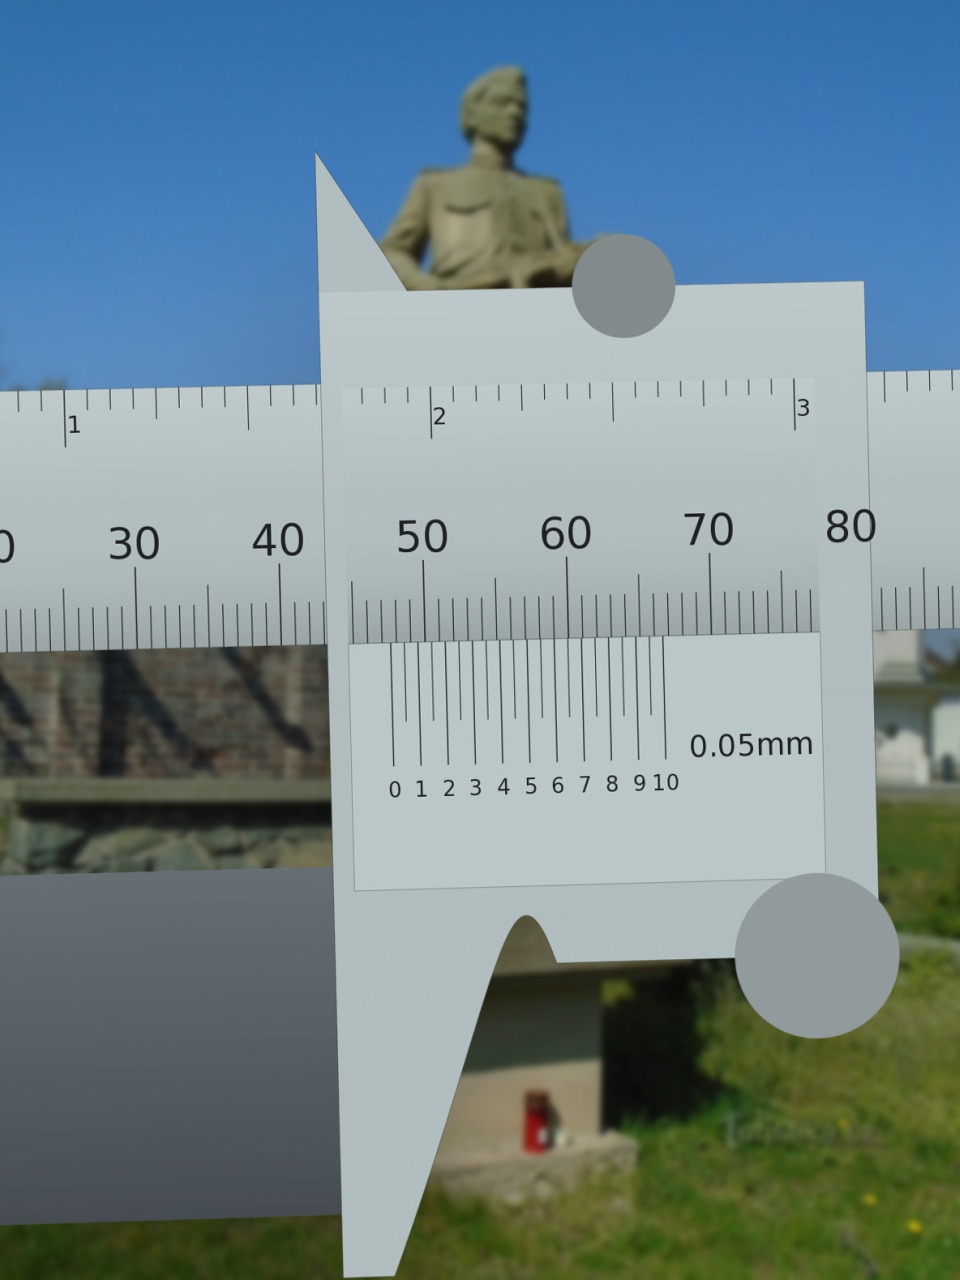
47.6 mm
